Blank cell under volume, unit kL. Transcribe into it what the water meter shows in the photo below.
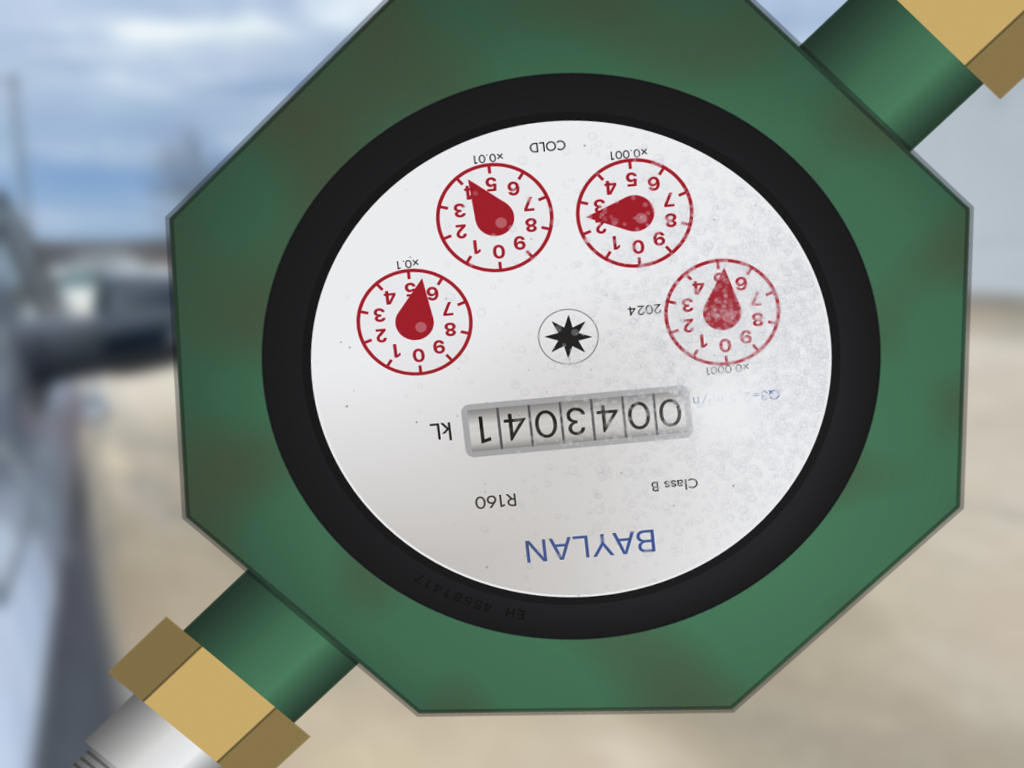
43041.5425 kL
